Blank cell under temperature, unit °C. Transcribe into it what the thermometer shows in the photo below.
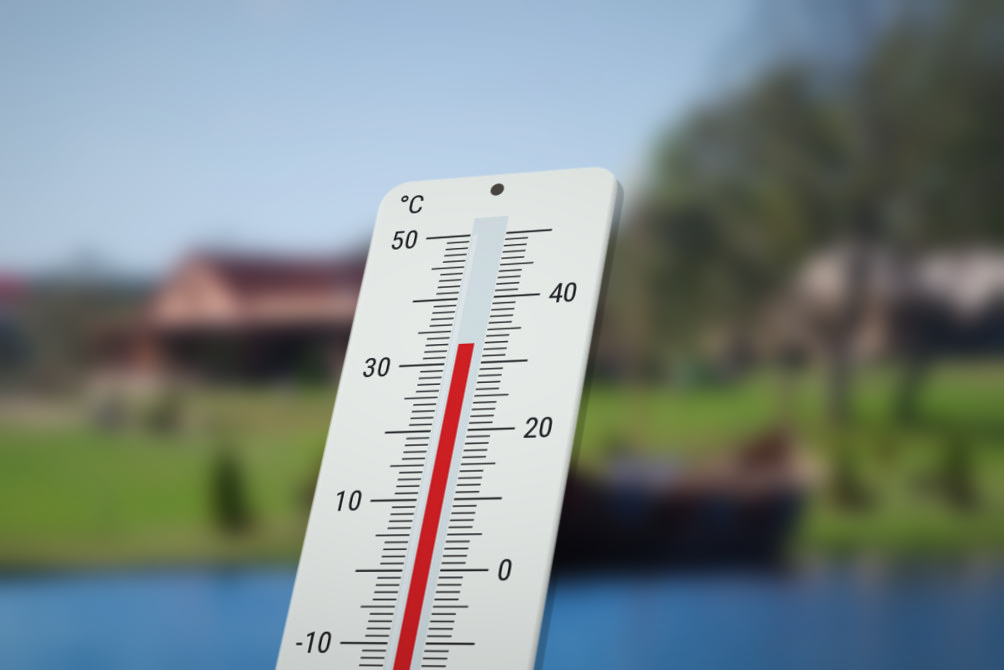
33 °C
